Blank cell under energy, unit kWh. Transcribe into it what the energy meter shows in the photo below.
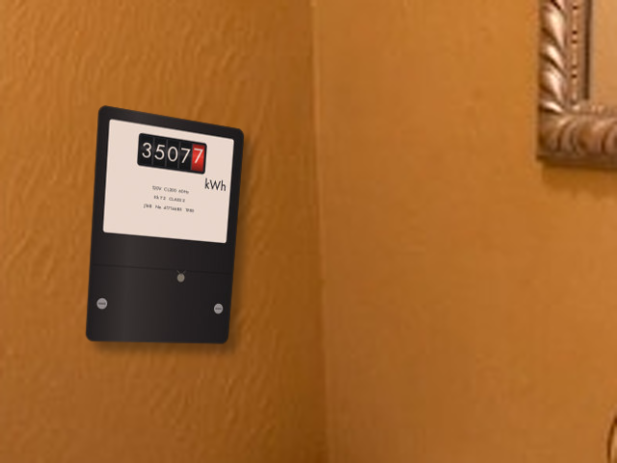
3507.7 kWh
